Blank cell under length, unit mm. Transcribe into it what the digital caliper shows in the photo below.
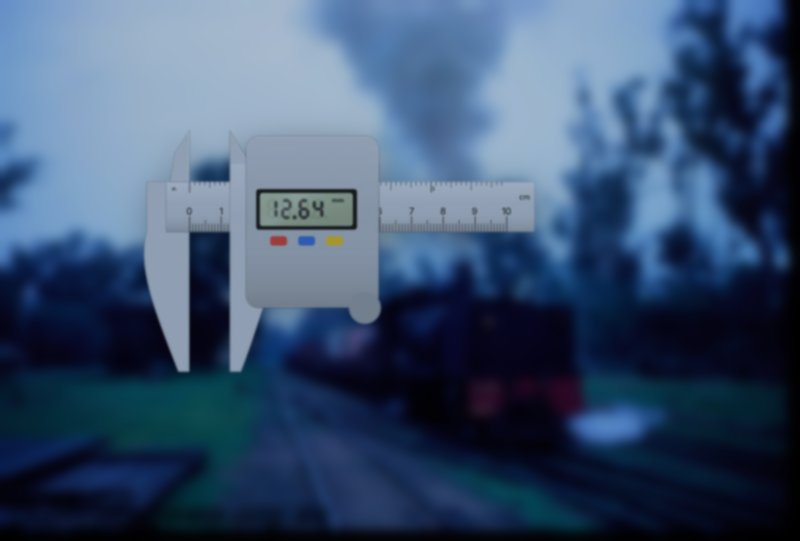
12.64 mm
